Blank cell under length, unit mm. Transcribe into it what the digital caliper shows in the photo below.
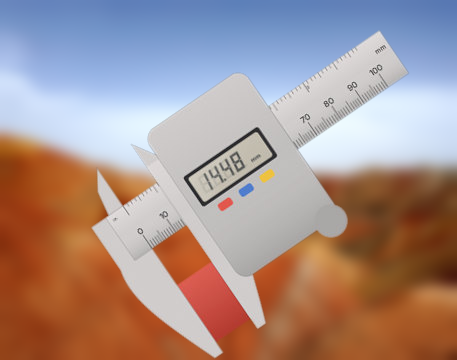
14.48 mm
